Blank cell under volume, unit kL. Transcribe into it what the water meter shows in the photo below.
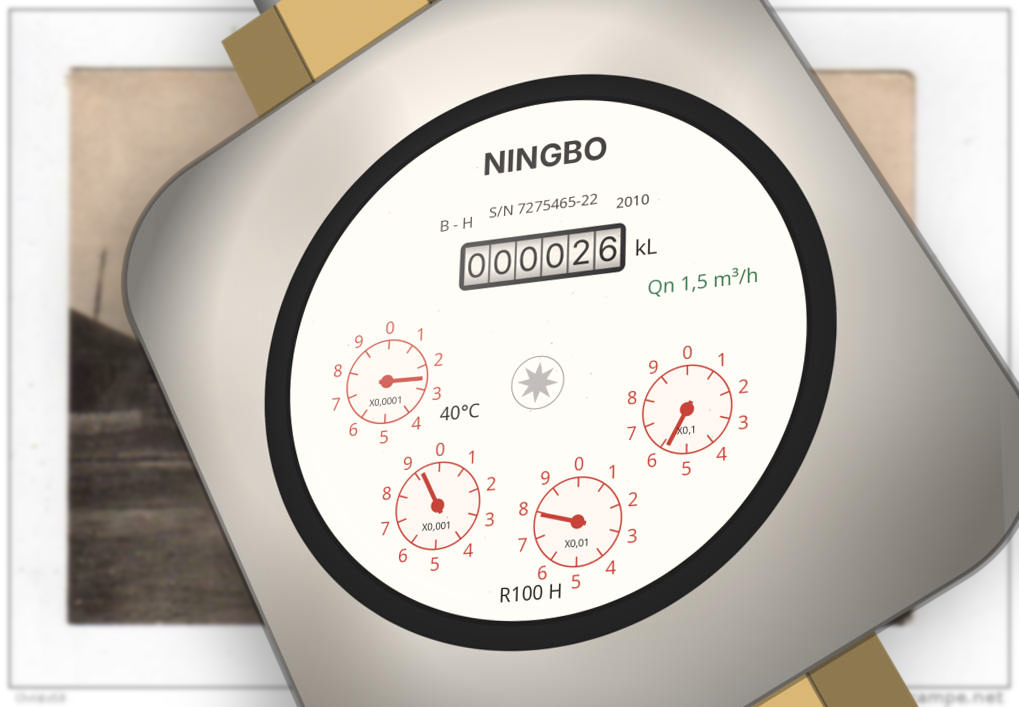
26.5792 kL
